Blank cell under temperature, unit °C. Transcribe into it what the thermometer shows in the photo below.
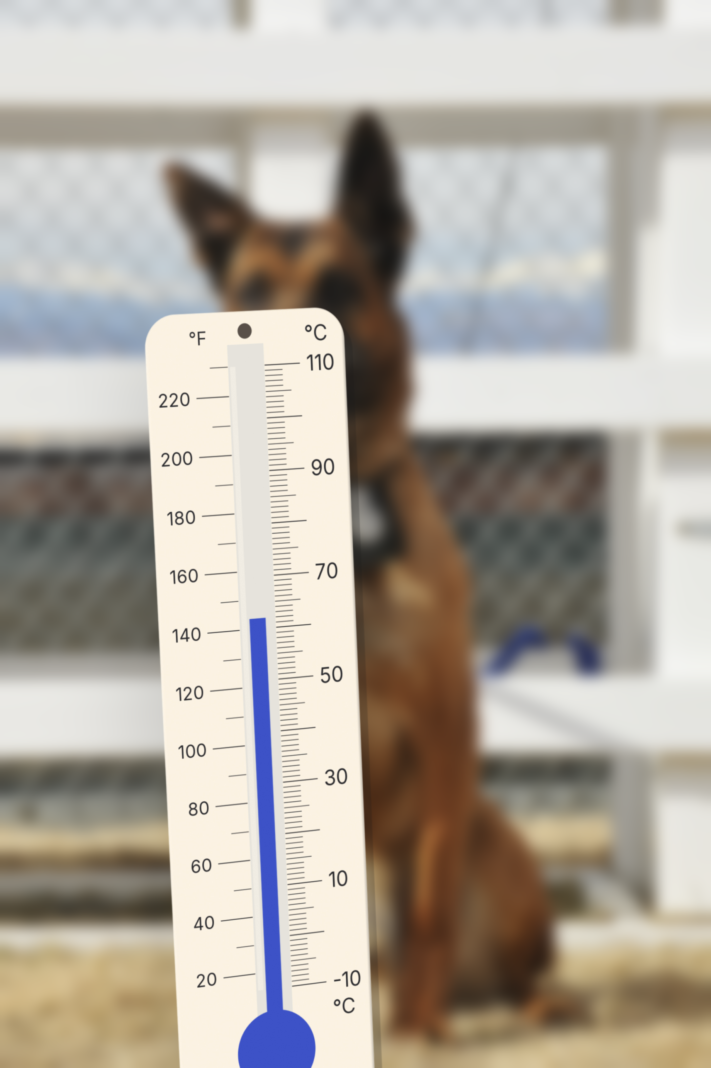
62 °C
